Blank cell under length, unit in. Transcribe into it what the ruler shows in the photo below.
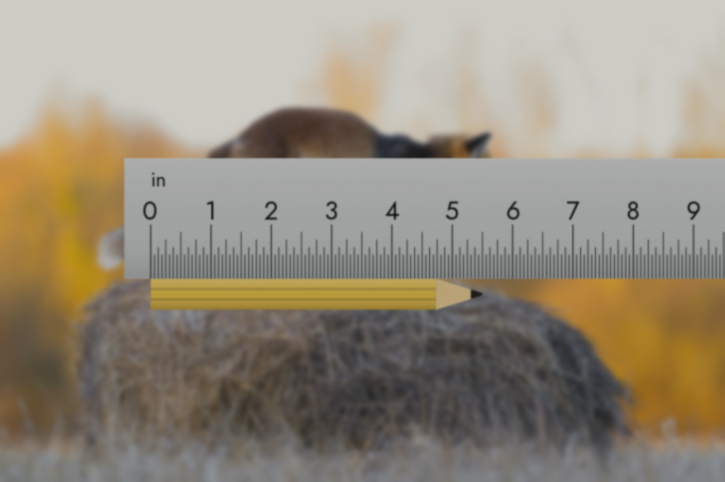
5.5 in
